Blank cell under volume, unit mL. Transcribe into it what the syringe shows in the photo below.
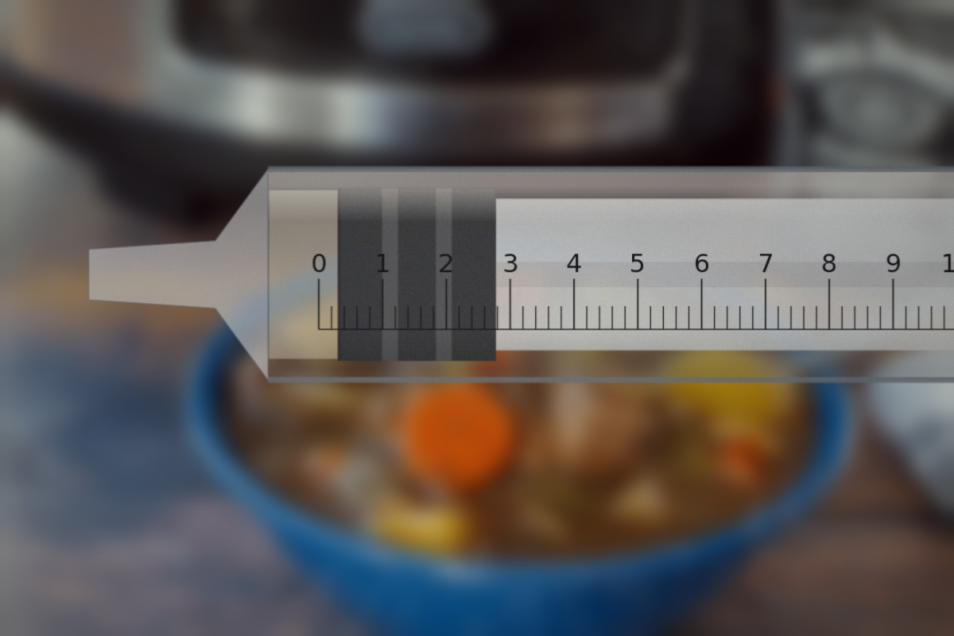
0.3 mL
